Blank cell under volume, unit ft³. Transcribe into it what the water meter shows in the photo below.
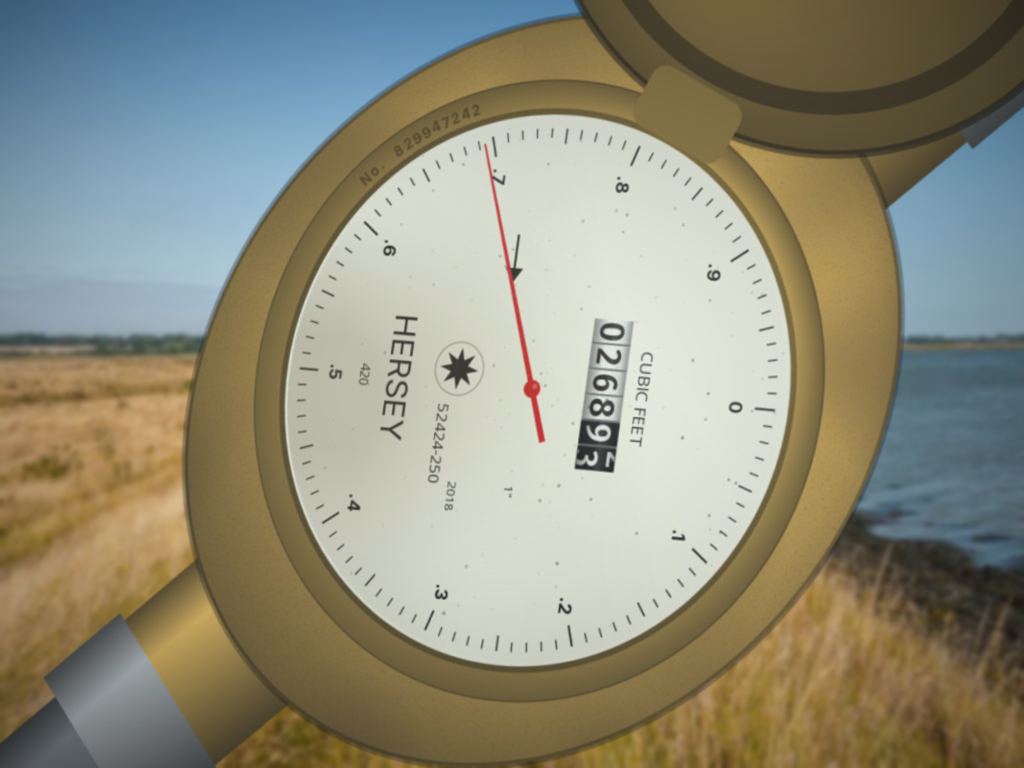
26892.69 ft³
